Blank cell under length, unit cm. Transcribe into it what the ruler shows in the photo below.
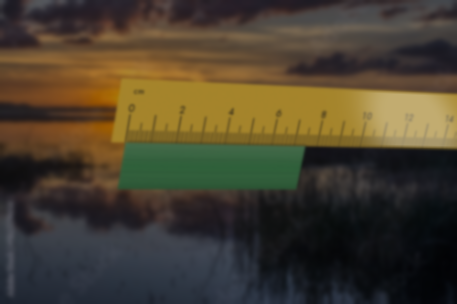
7.5 cm
